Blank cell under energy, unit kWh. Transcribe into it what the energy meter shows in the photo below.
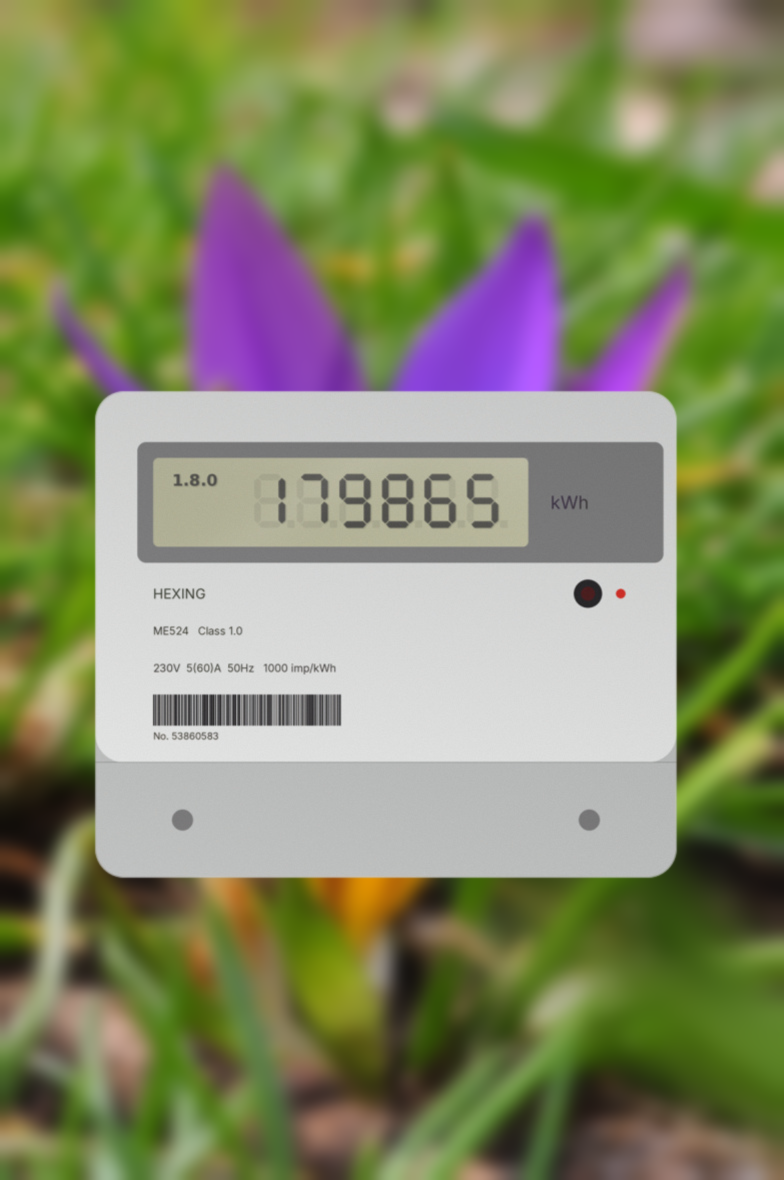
179865 kWh
